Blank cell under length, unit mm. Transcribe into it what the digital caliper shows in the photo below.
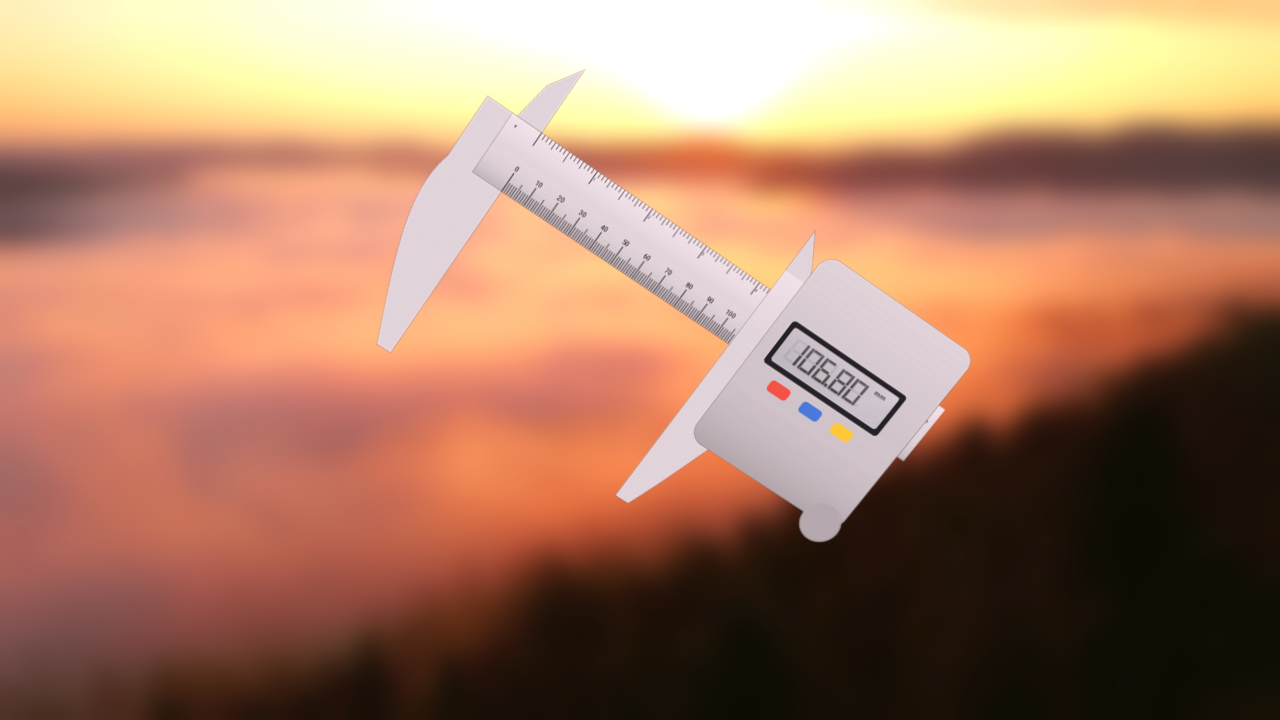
106.80 mm
